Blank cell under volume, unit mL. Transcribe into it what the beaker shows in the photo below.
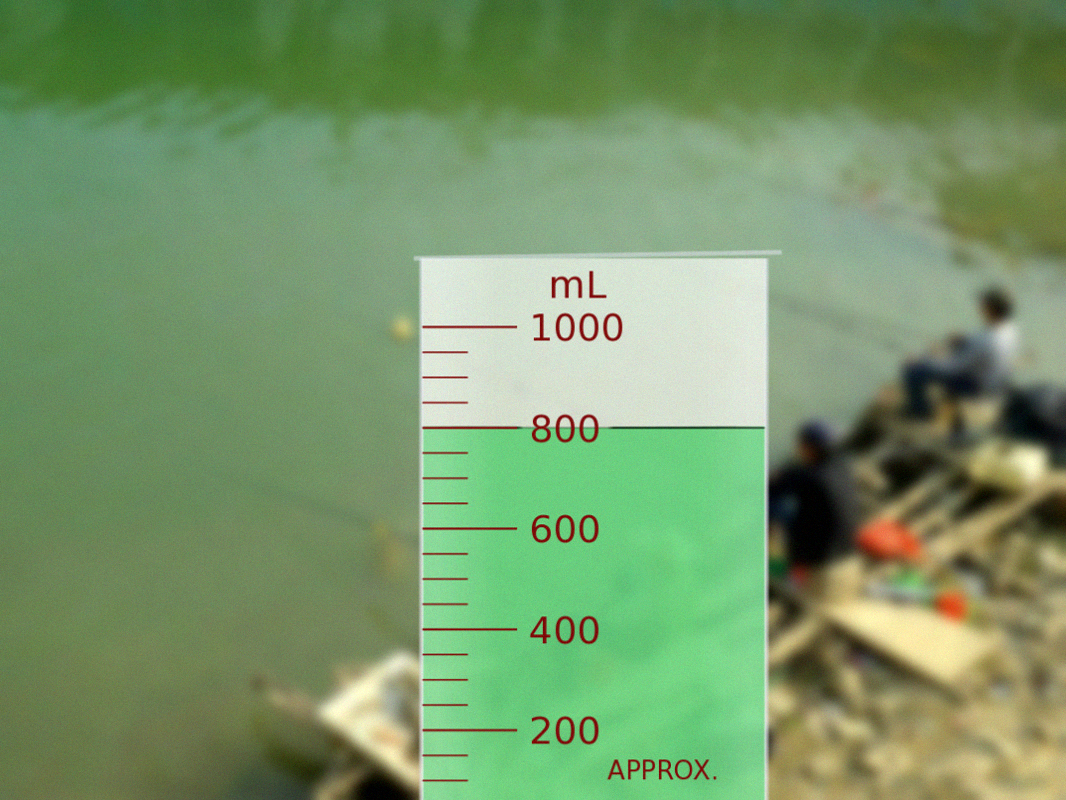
800 mL
